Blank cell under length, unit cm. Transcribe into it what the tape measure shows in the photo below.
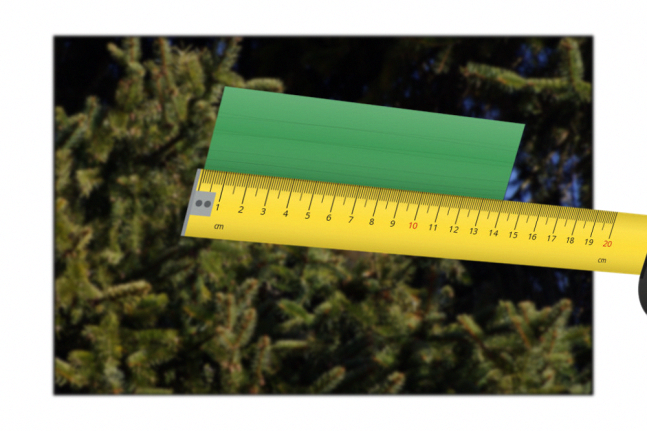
14 cm
